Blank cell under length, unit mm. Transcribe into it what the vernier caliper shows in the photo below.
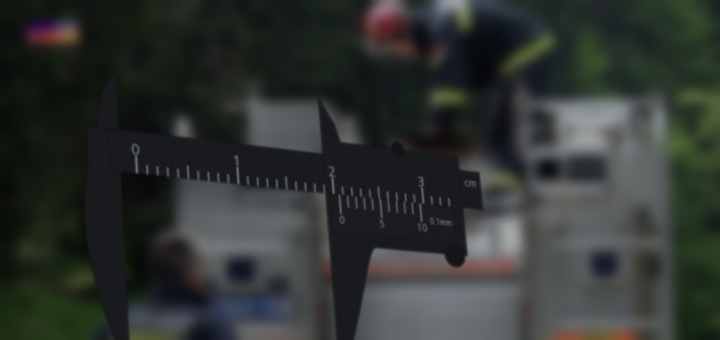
20.6 mm
